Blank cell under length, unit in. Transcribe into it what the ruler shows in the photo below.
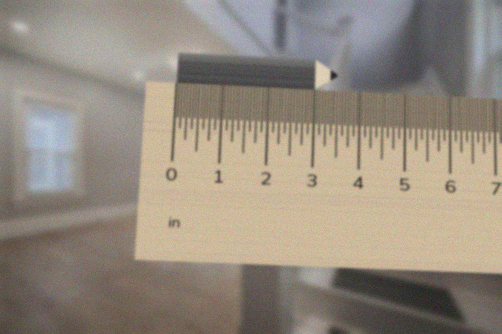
3.5 in
